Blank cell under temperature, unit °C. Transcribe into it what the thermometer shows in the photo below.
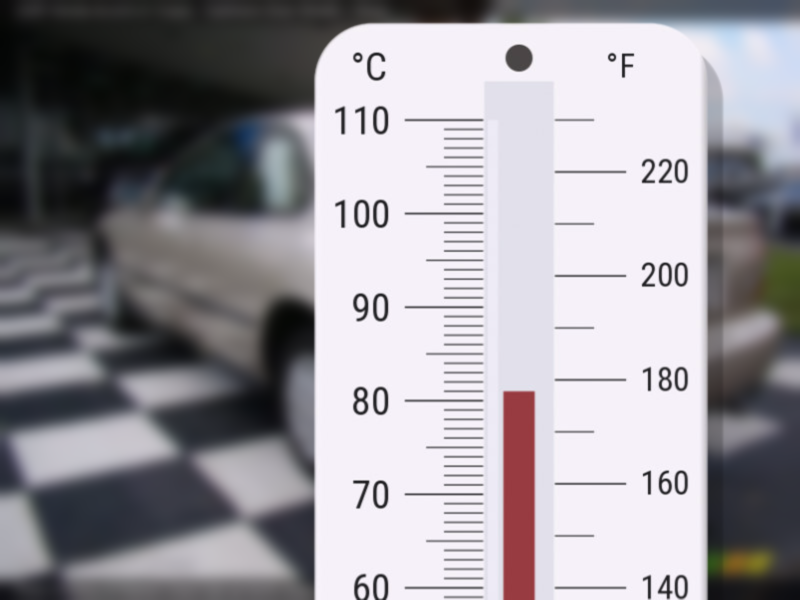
81 °C
